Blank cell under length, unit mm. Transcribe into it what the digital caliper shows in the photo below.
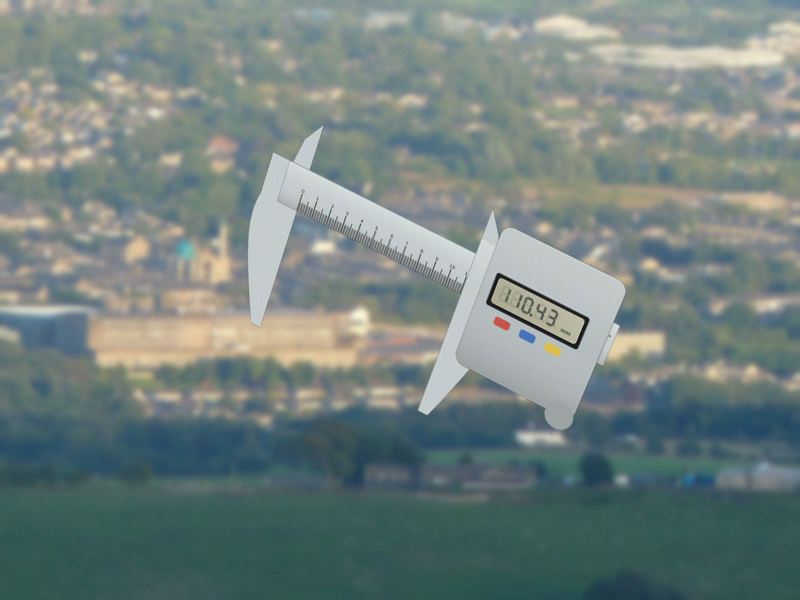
110.43 mm
